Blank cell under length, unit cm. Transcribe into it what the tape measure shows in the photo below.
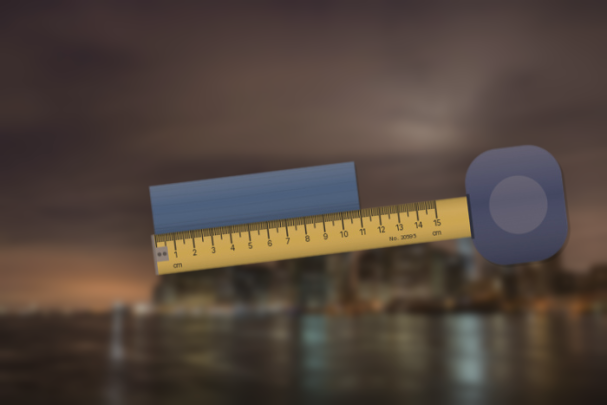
11 cm
